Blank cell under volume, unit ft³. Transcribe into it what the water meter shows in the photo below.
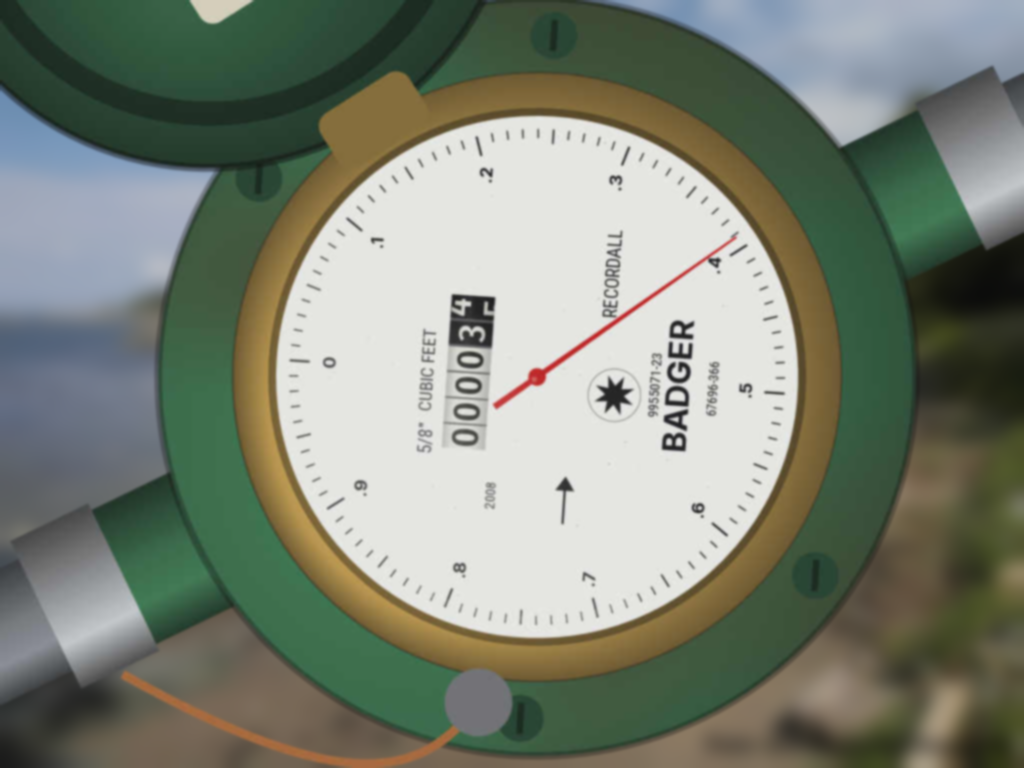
34.39 ft³
